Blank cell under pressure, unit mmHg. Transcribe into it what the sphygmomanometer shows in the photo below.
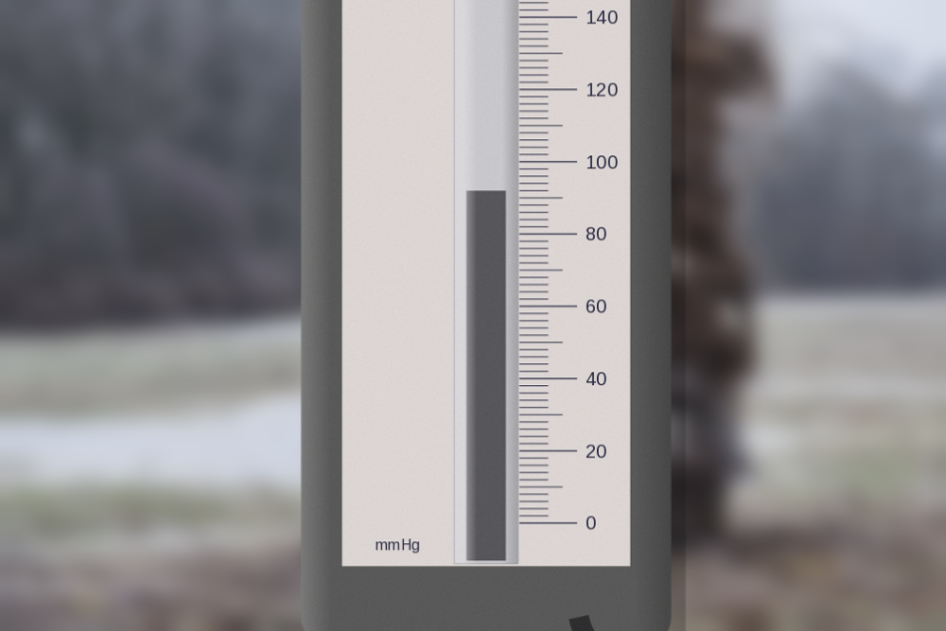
92 mmHg
